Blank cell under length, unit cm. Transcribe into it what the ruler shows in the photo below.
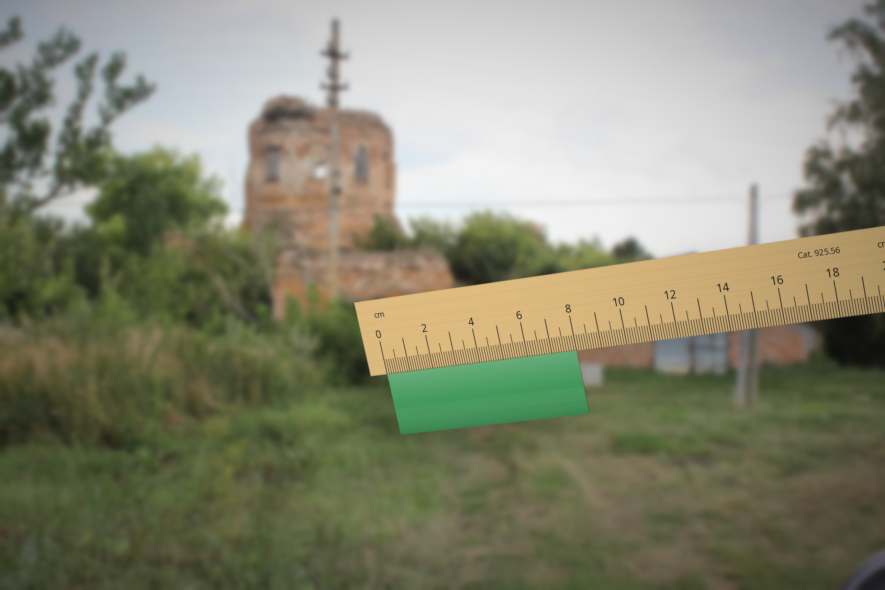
8 cm
